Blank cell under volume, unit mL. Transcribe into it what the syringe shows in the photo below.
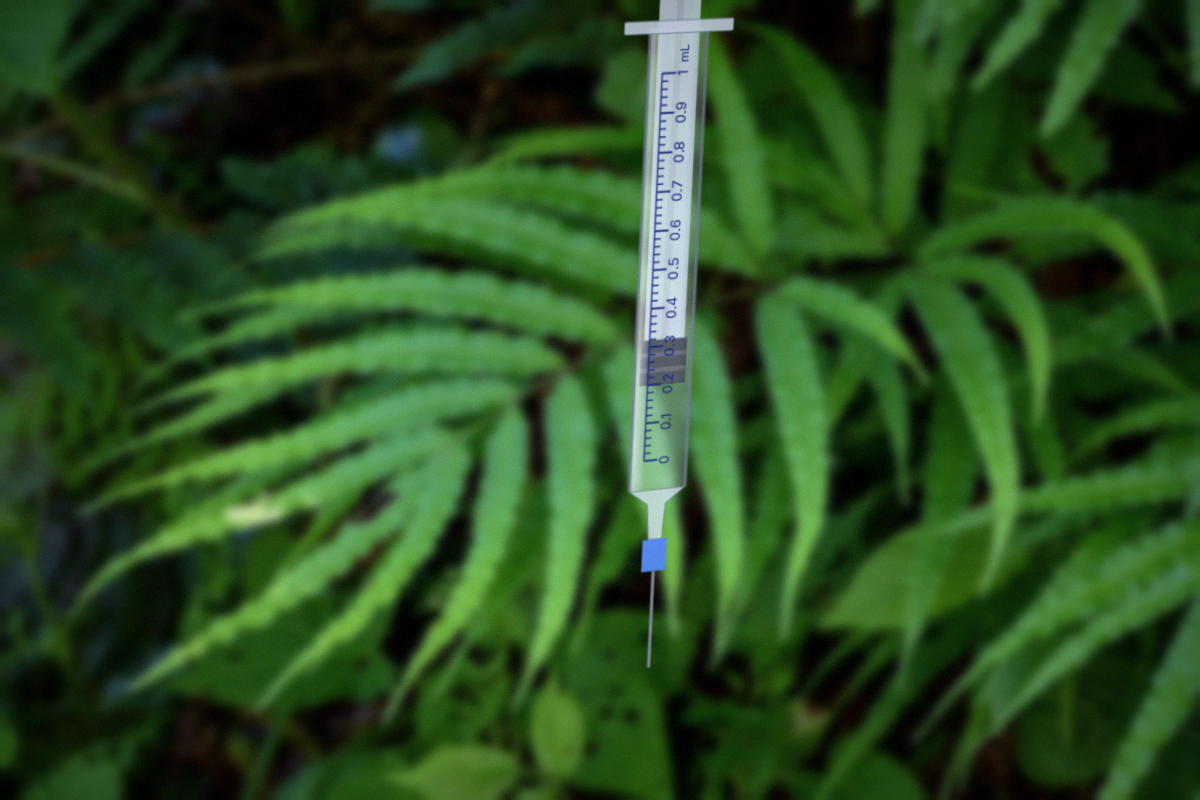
0.2 mL
